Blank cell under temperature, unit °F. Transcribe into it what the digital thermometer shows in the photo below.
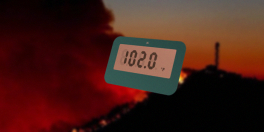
102.0 °F
